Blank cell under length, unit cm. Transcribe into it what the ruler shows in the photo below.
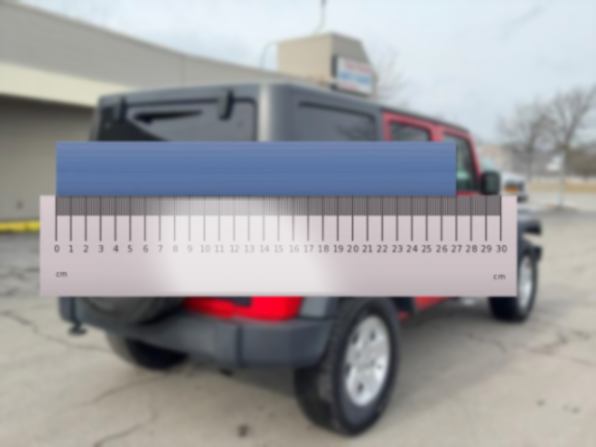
27 cm
